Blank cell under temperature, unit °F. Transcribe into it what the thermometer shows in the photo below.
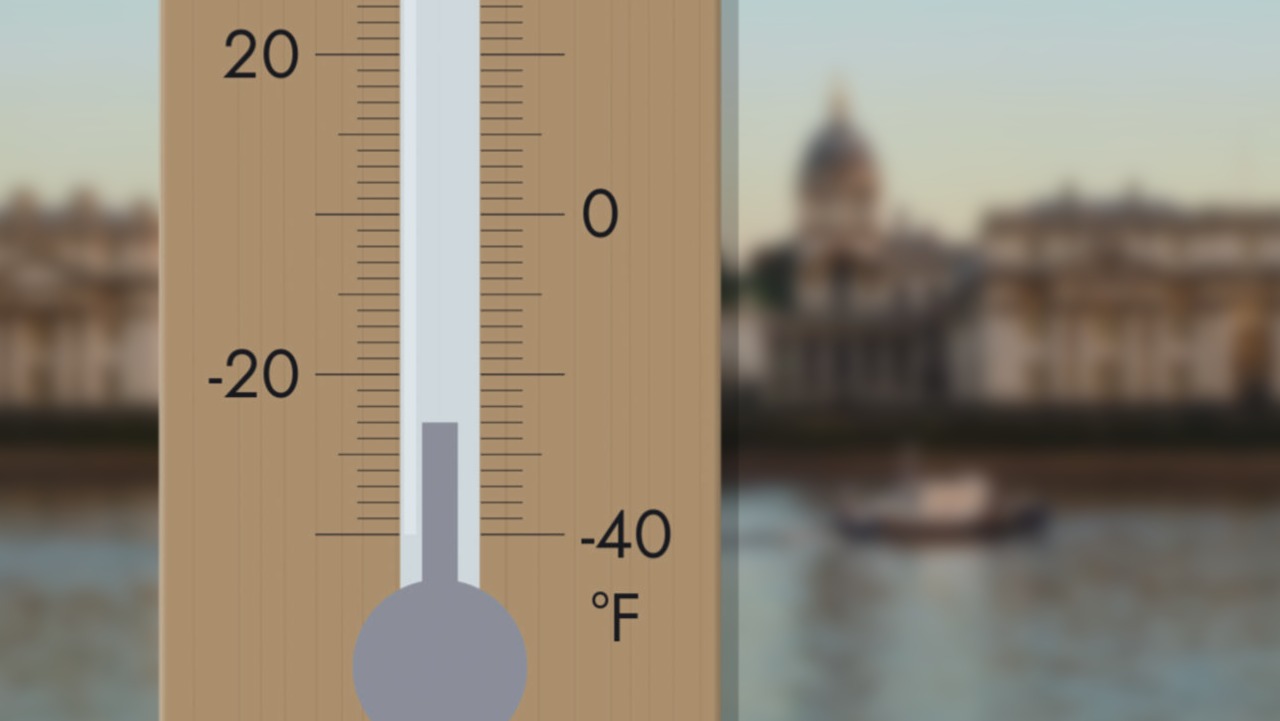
-26 °F
